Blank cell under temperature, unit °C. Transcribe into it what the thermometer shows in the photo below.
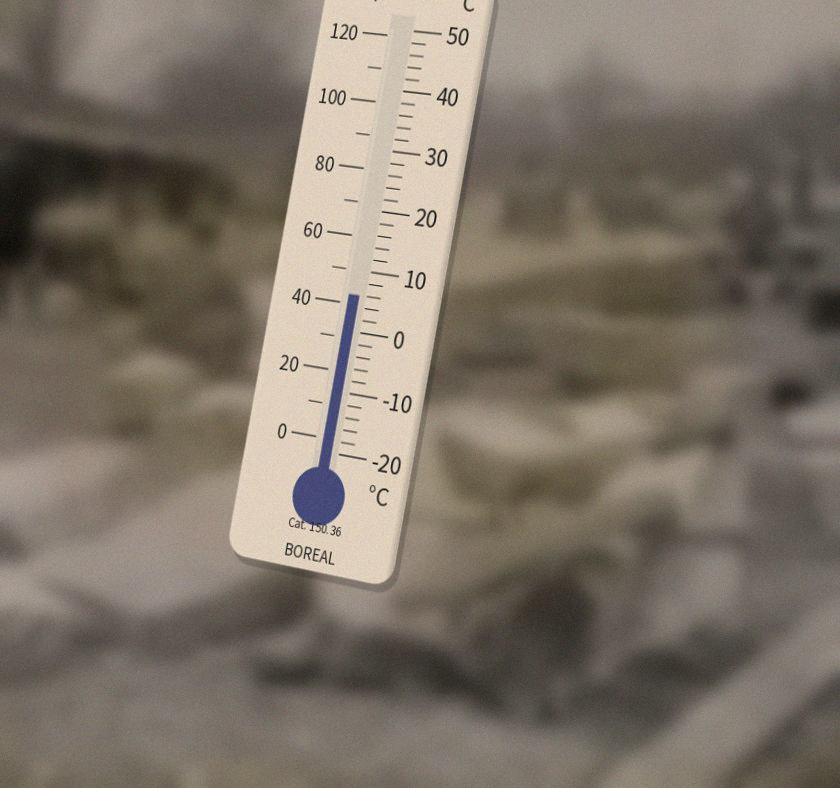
6 °C
